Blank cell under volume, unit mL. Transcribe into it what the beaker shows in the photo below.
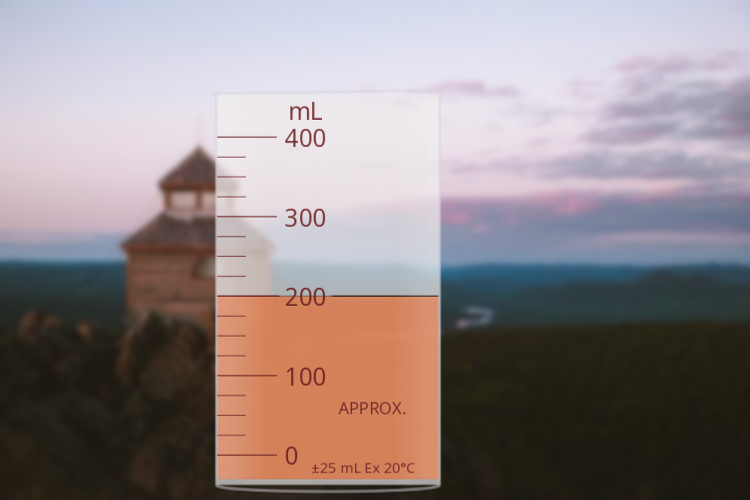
200 mL
